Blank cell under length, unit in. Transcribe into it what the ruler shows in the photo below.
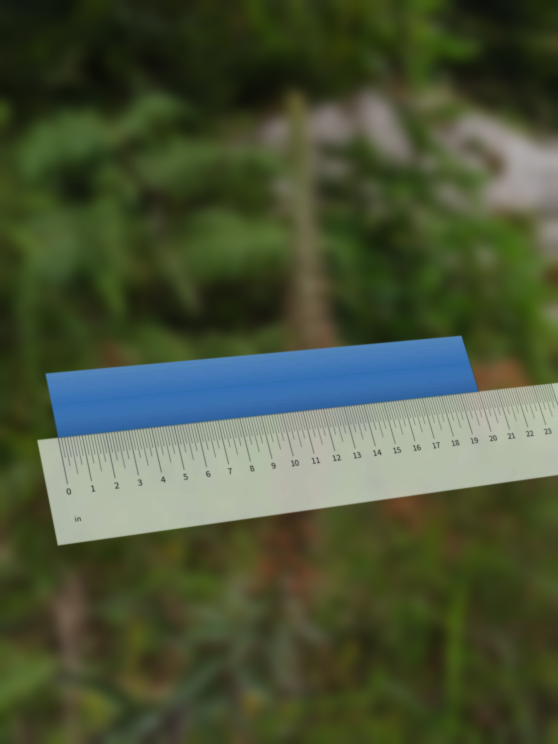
20 in
